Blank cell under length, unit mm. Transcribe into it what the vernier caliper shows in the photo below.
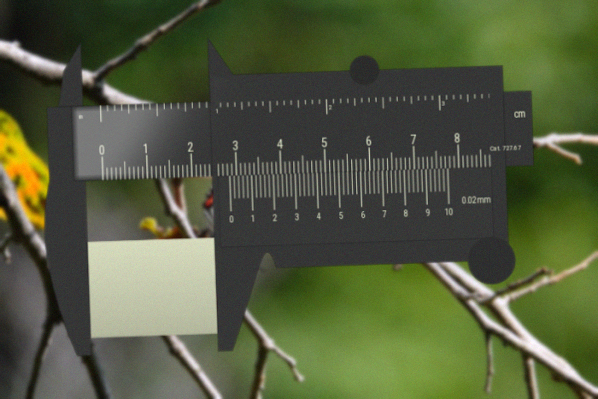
28.5 mm
